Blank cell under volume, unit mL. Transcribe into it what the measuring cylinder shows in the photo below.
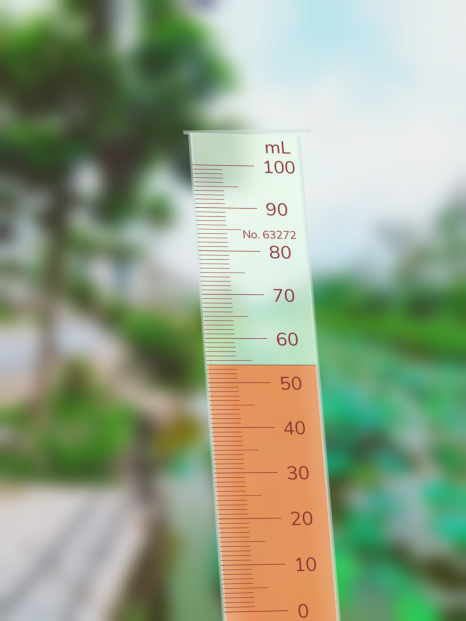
54 mL
